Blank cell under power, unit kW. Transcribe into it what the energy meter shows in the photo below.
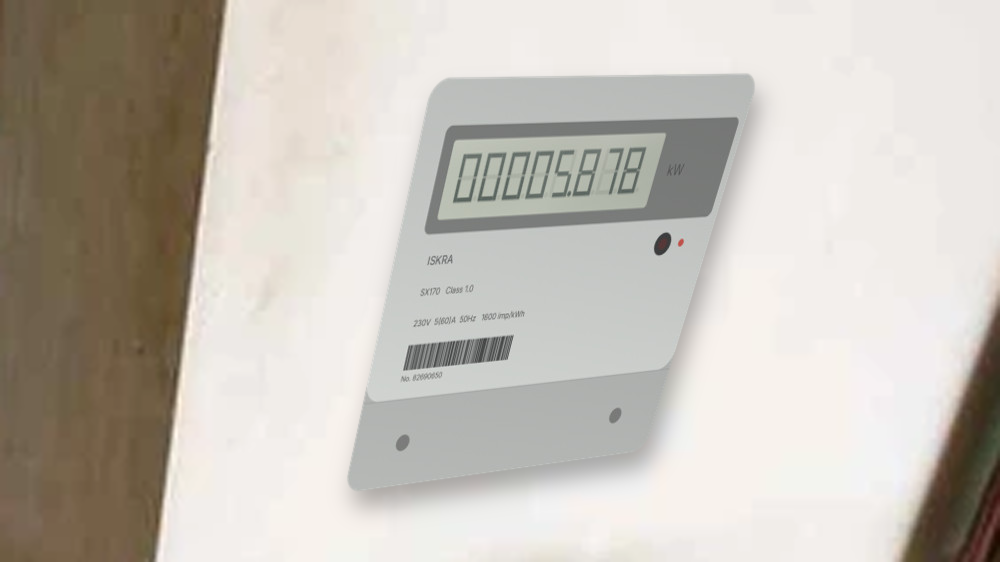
5.878 kW
